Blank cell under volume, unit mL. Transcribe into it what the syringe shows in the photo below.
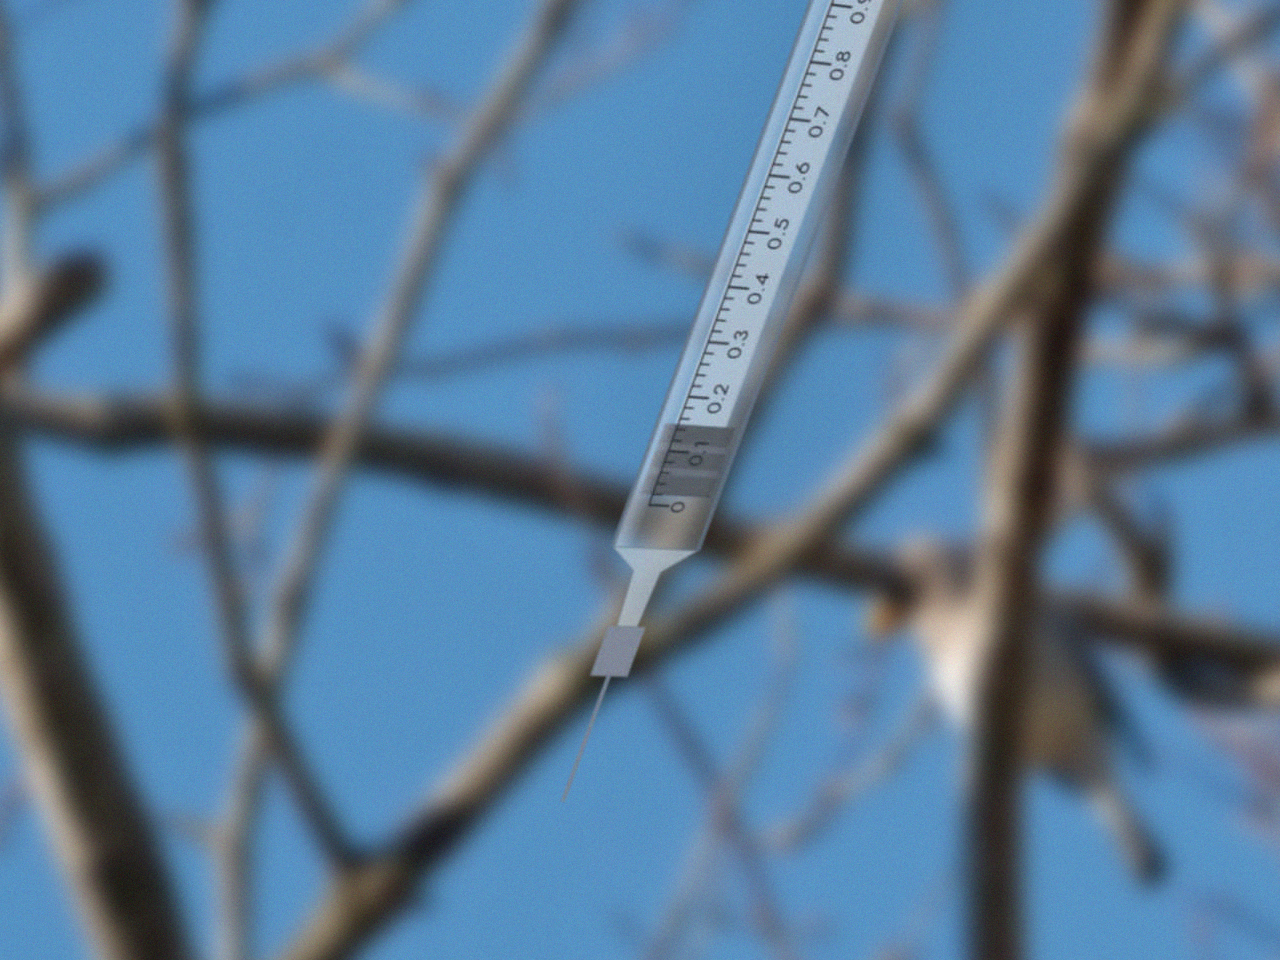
0.02 mL
